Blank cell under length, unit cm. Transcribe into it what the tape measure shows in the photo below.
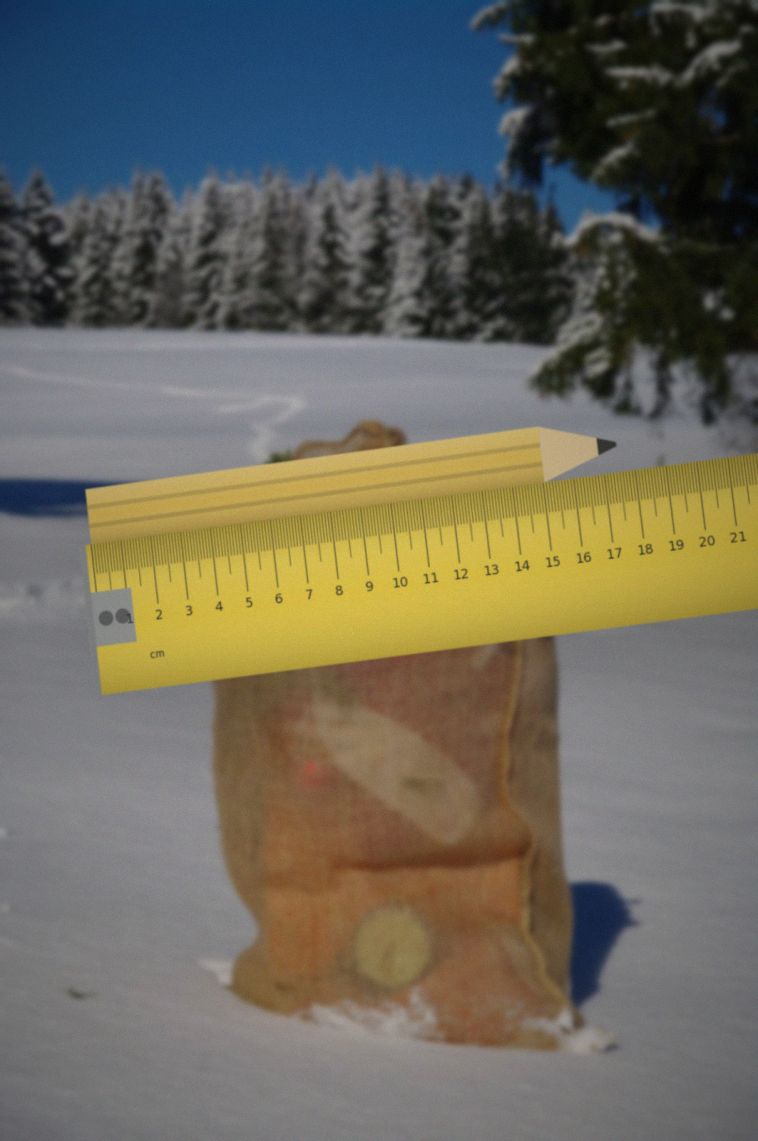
17.5 cm
